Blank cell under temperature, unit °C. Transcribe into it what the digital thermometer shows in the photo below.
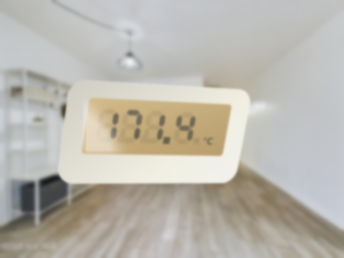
171.4 °C
